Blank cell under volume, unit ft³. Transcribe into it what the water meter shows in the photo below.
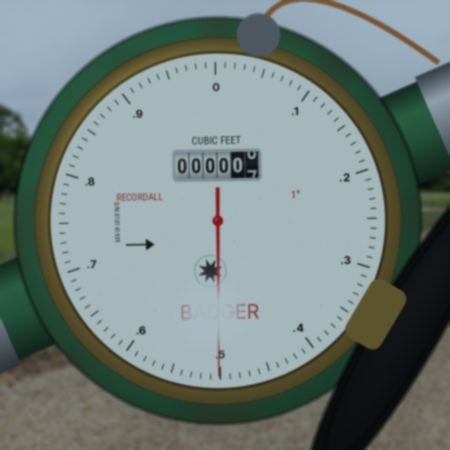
6.50 ft³
